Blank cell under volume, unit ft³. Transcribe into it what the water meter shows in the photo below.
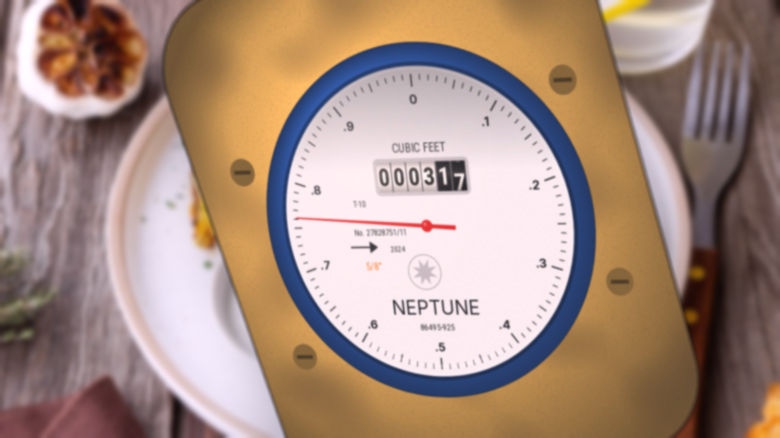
316.76 ft³
